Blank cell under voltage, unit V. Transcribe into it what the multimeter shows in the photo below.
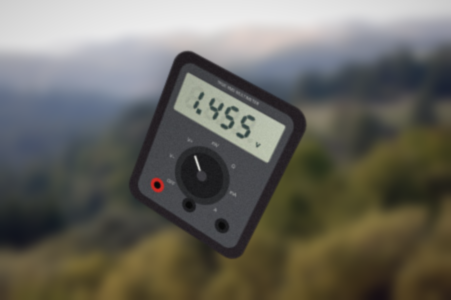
1.455 V
